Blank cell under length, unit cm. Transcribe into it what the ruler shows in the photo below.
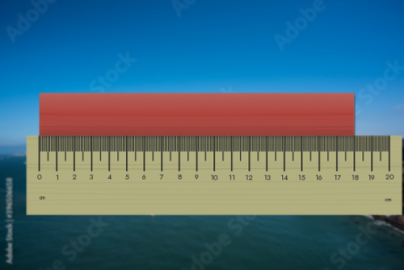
18 cm
